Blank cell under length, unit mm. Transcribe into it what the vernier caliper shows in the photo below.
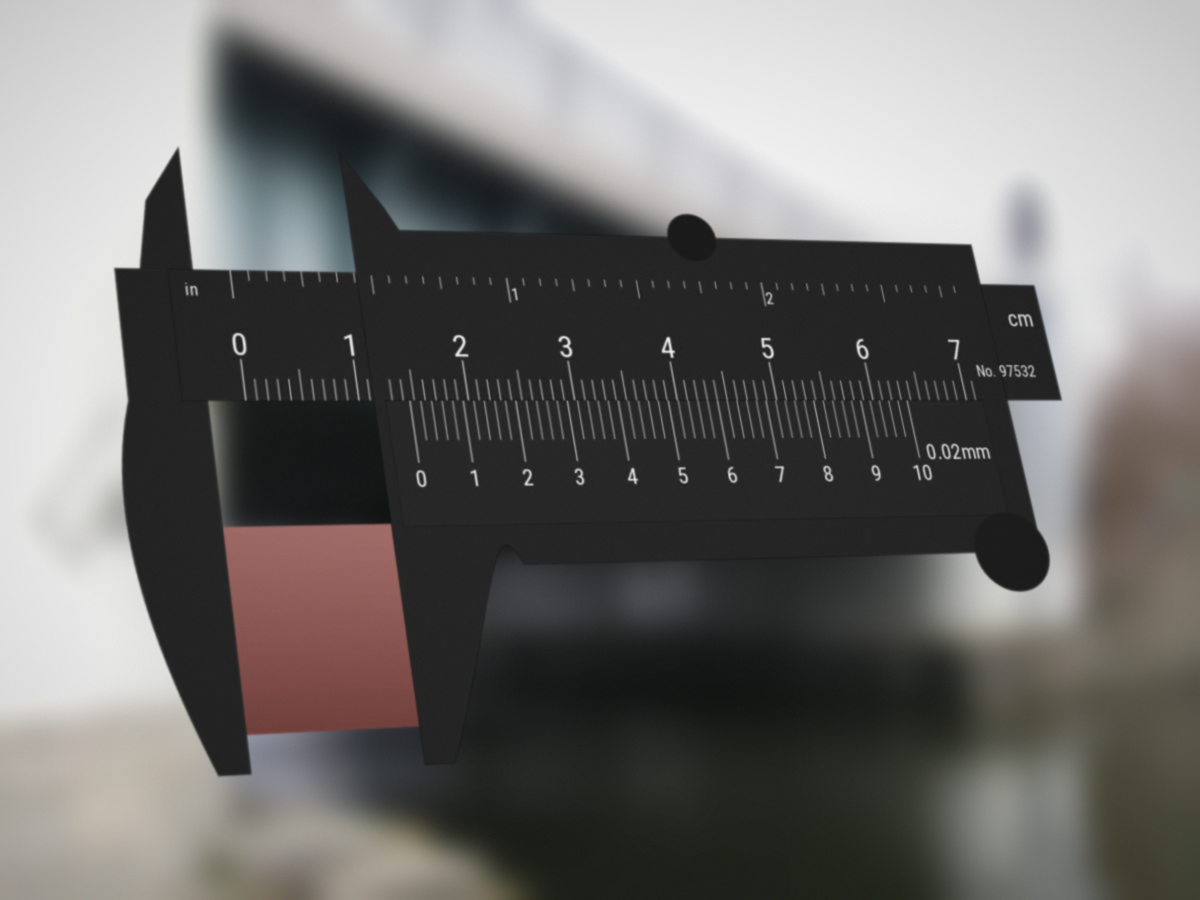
14.6 mm
